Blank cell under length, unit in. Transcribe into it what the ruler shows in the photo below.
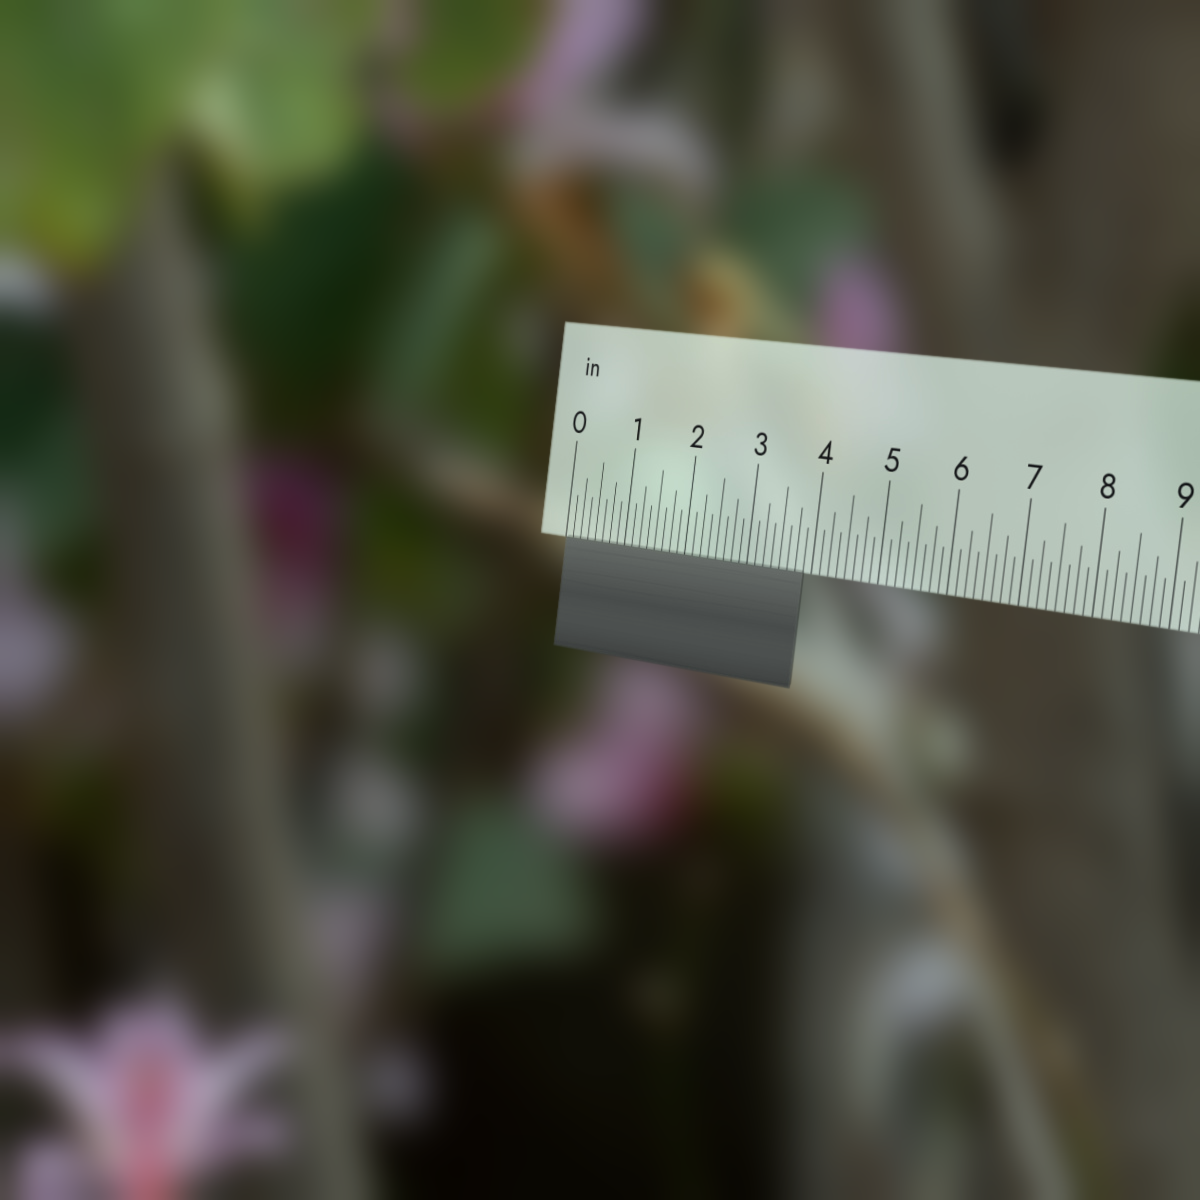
3.875 in
